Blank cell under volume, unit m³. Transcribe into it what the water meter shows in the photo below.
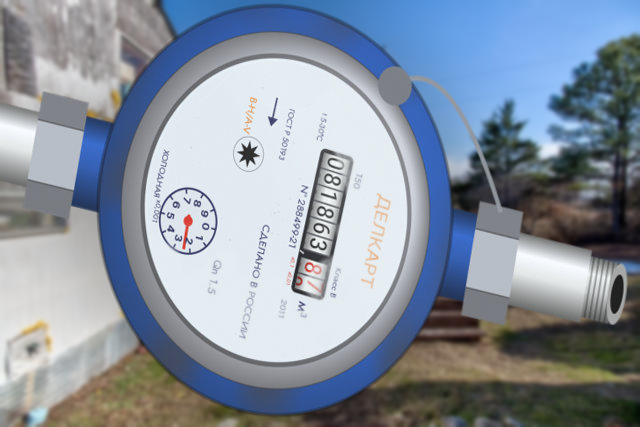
81863.872 m³
